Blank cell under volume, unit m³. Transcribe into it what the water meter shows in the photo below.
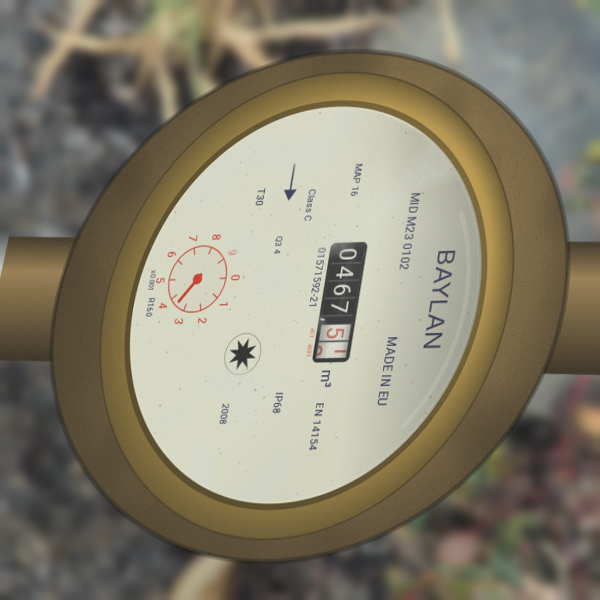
467.513 m³
